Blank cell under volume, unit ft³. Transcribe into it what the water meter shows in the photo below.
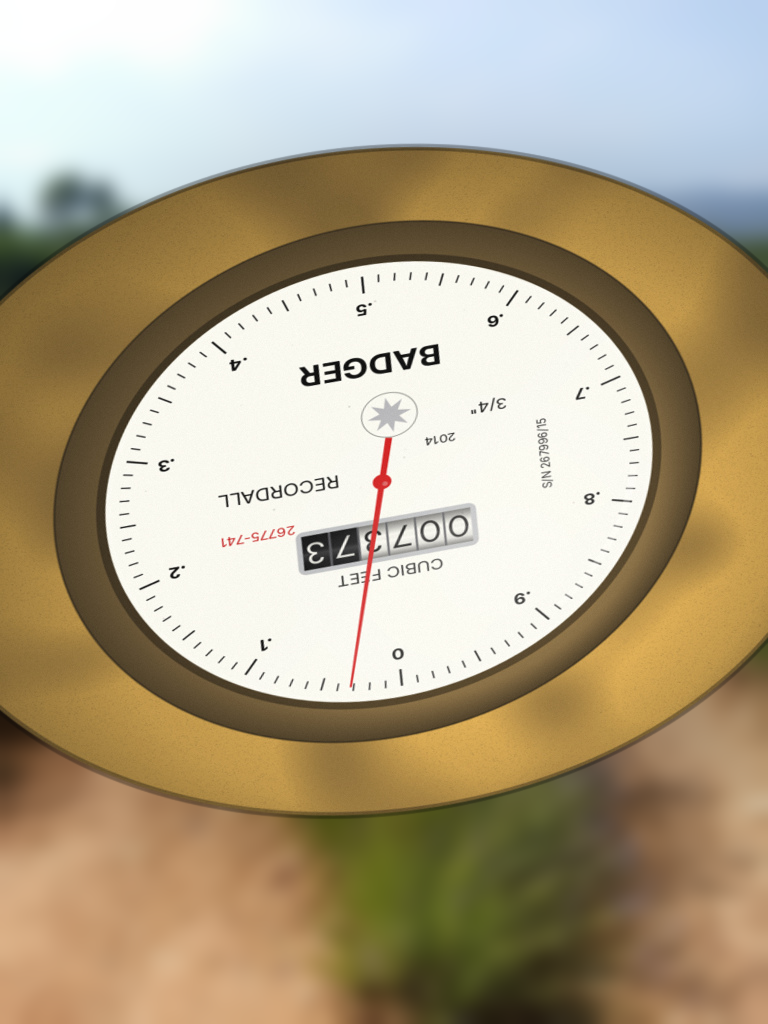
7373.03 ft³
